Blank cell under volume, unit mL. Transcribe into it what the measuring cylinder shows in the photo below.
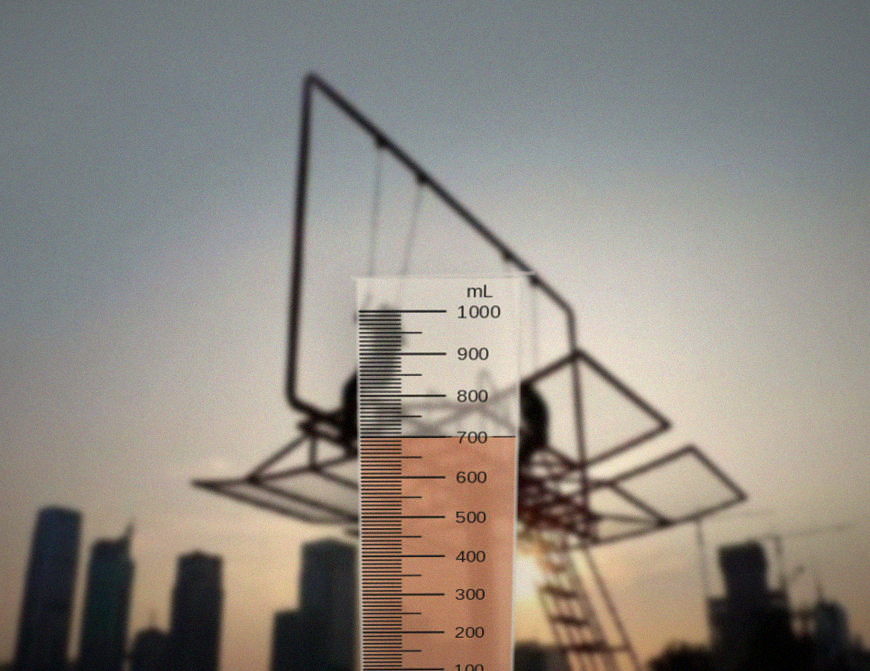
700 mL
